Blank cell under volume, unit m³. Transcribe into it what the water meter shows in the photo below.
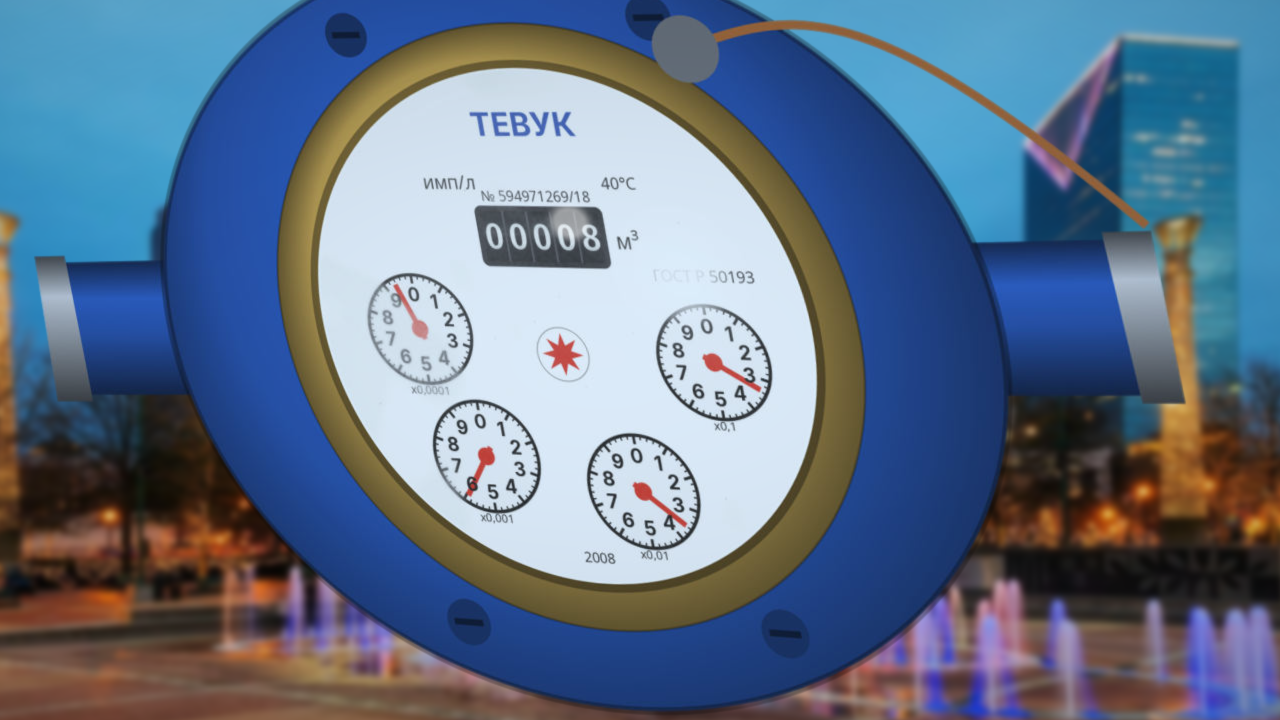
8.3359 m³
